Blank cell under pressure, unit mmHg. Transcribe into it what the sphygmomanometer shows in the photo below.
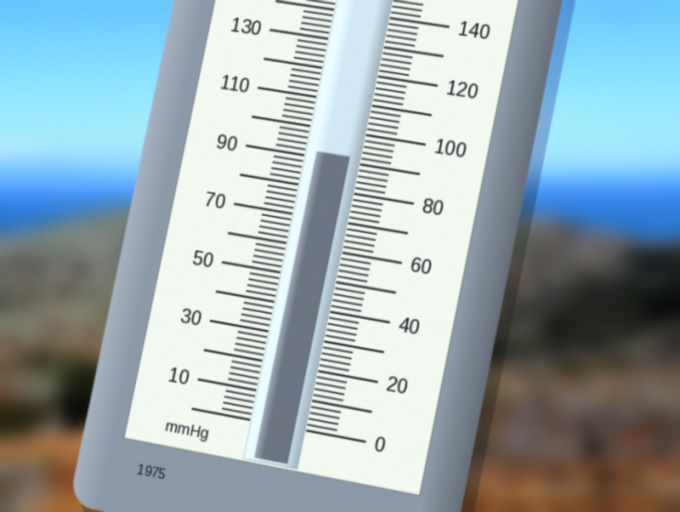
92 mmHg
